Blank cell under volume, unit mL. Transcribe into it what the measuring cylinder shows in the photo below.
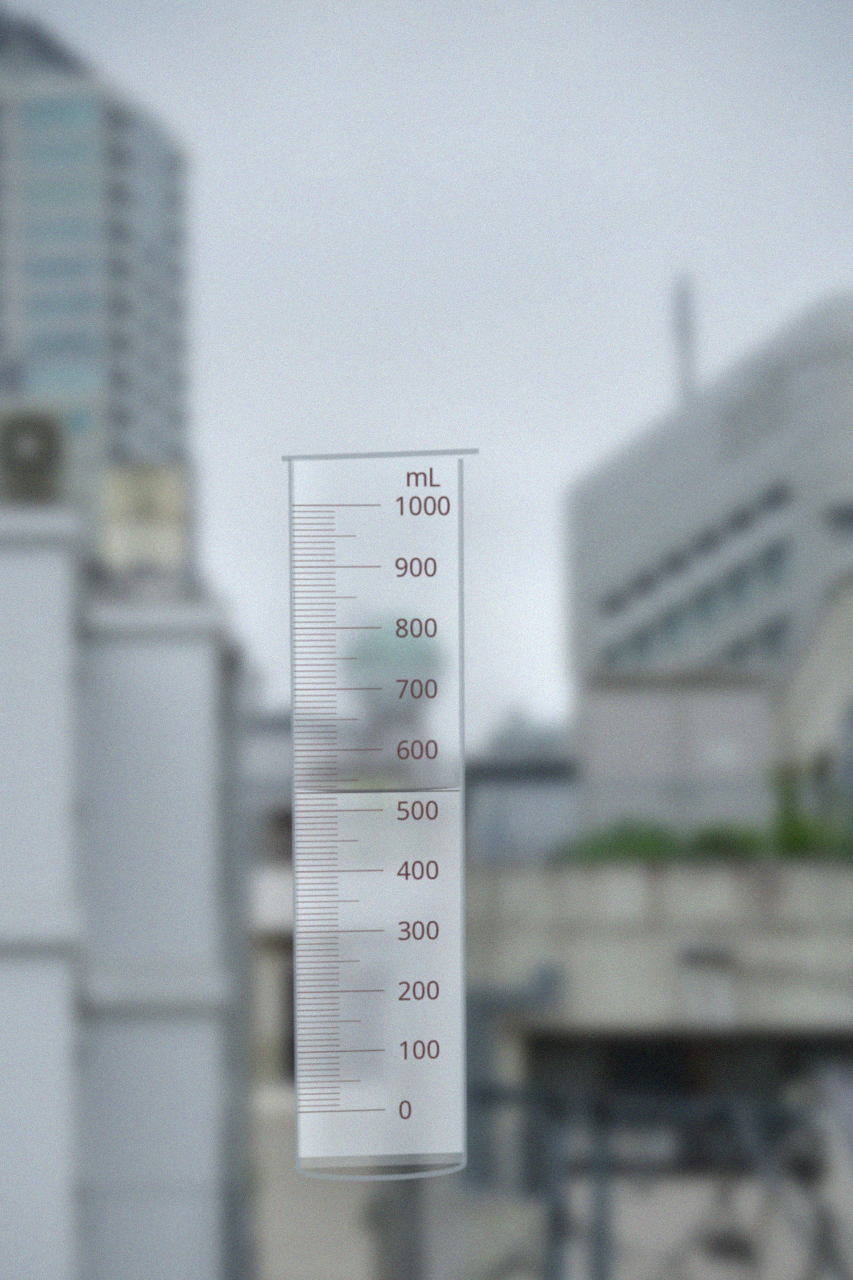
530 mL
